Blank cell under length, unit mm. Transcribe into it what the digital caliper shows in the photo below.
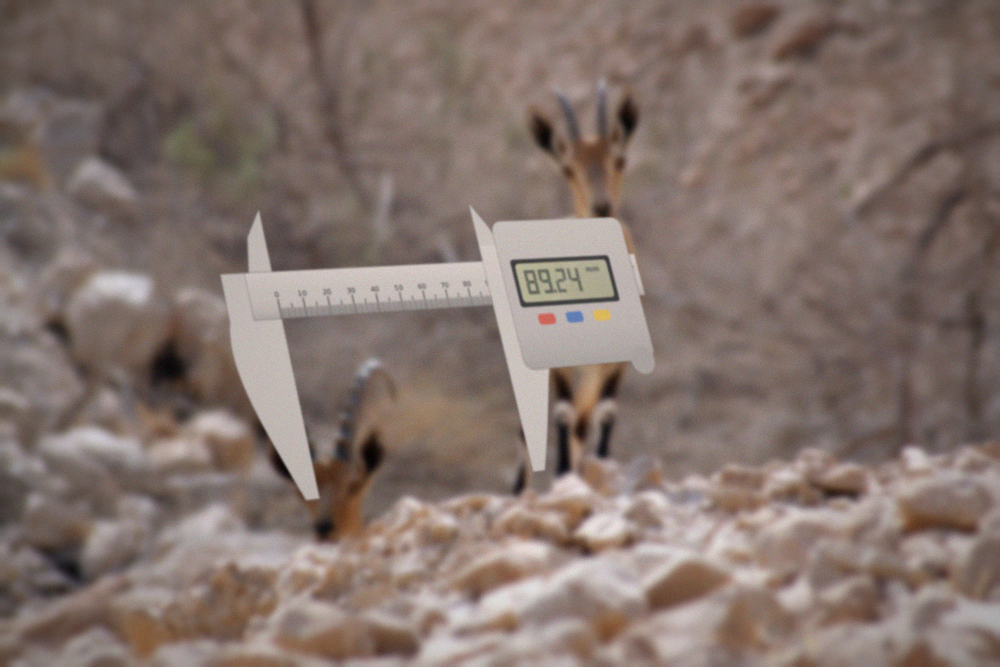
89.24 mm
